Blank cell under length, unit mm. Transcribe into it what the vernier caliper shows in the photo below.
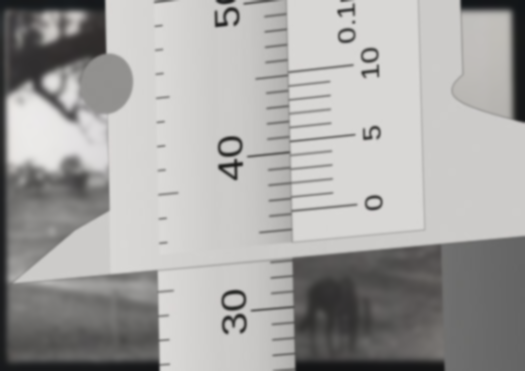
36.2 mm
